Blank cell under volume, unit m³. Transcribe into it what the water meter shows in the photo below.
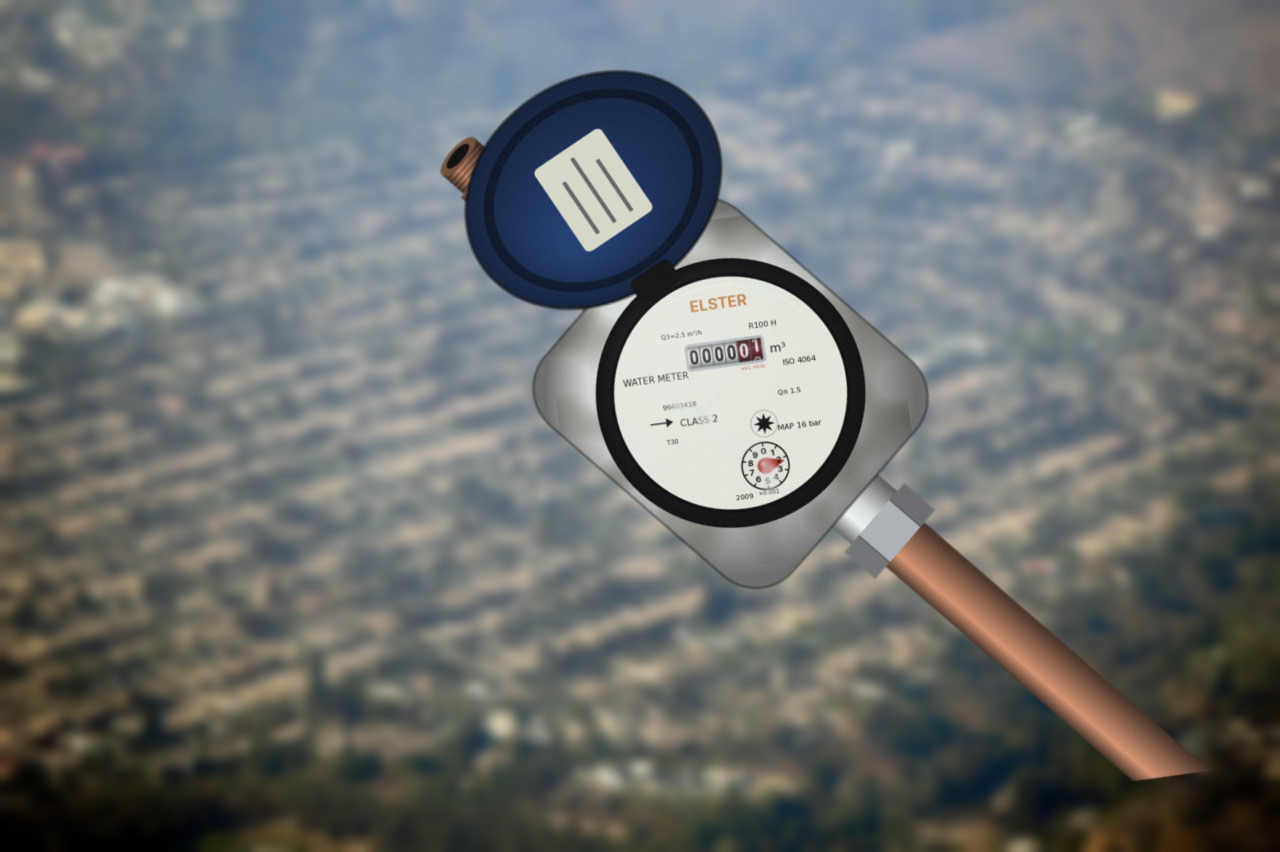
0.012 m³
